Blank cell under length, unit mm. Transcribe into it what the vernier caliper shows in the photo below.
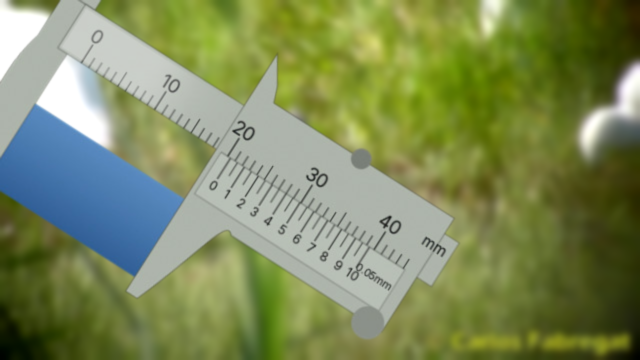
20.4 mm
